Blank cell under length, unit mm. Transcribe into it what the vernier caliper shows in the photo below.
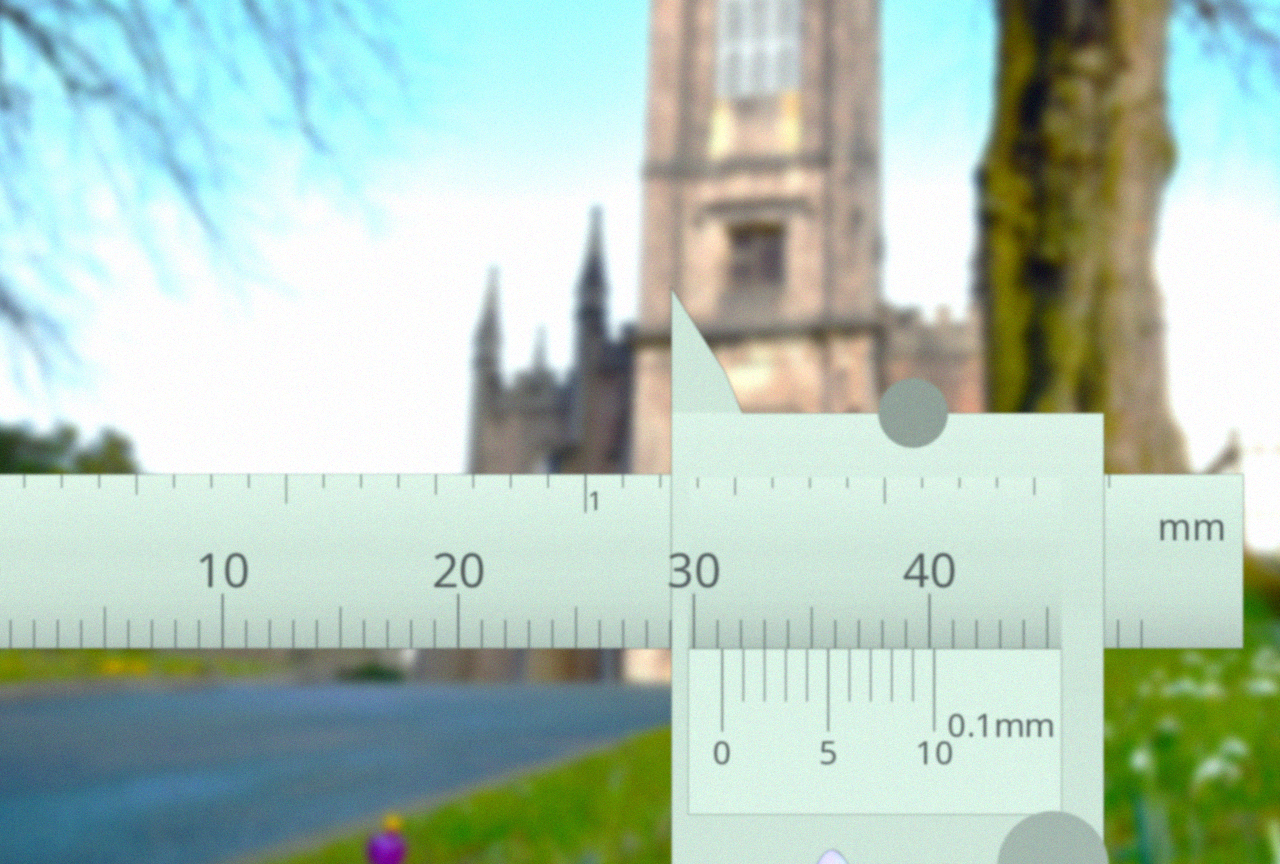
31.2 mm
